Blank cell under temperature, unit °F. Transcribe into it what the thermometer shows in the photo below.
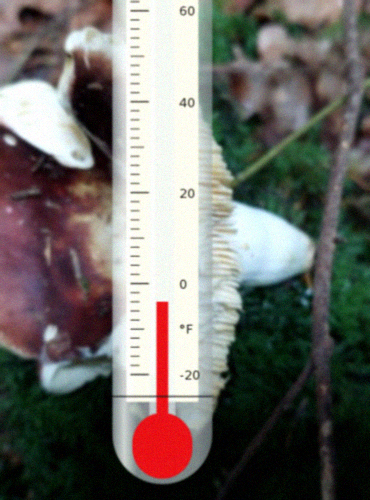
-4 °F
